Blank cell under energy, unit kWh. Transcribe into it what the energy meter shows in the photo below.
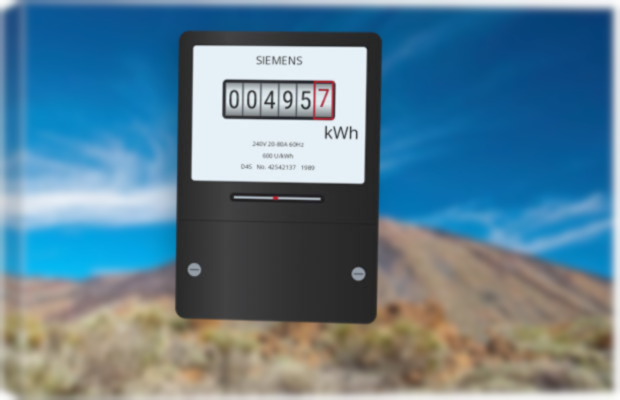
495.7 kWh
